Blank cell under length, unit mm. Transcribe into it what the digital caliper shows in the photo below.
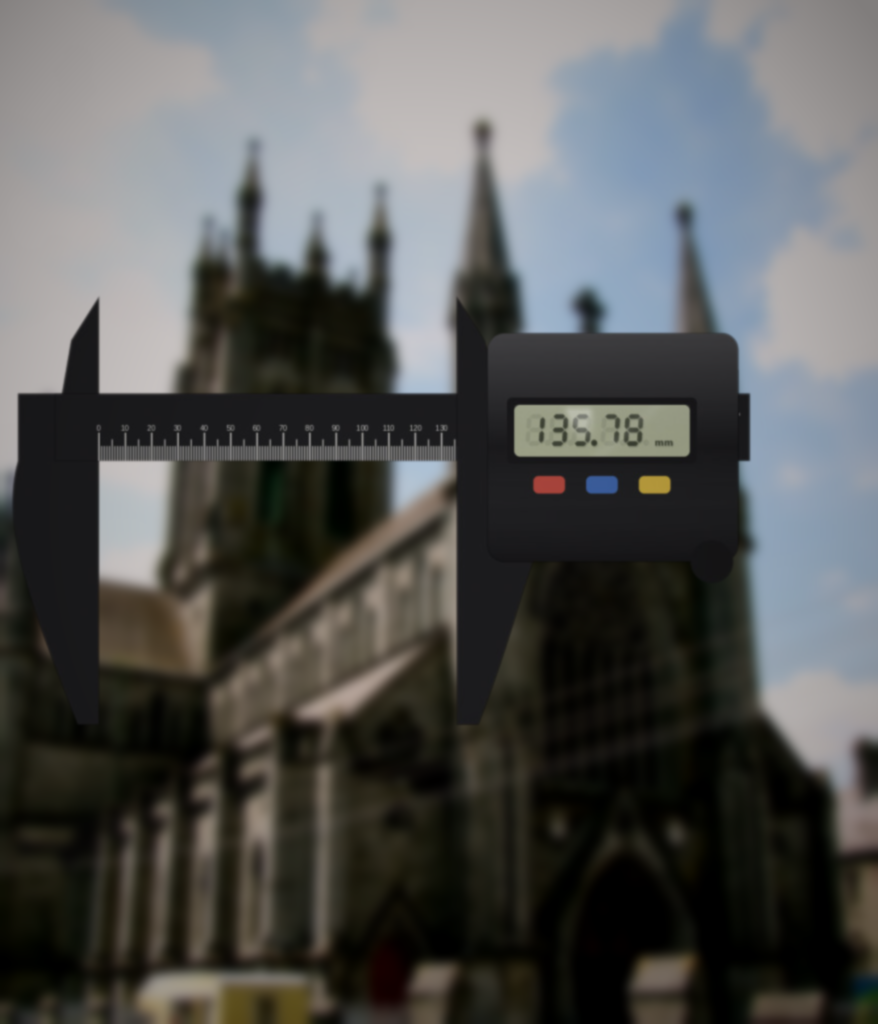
135.78 mm
